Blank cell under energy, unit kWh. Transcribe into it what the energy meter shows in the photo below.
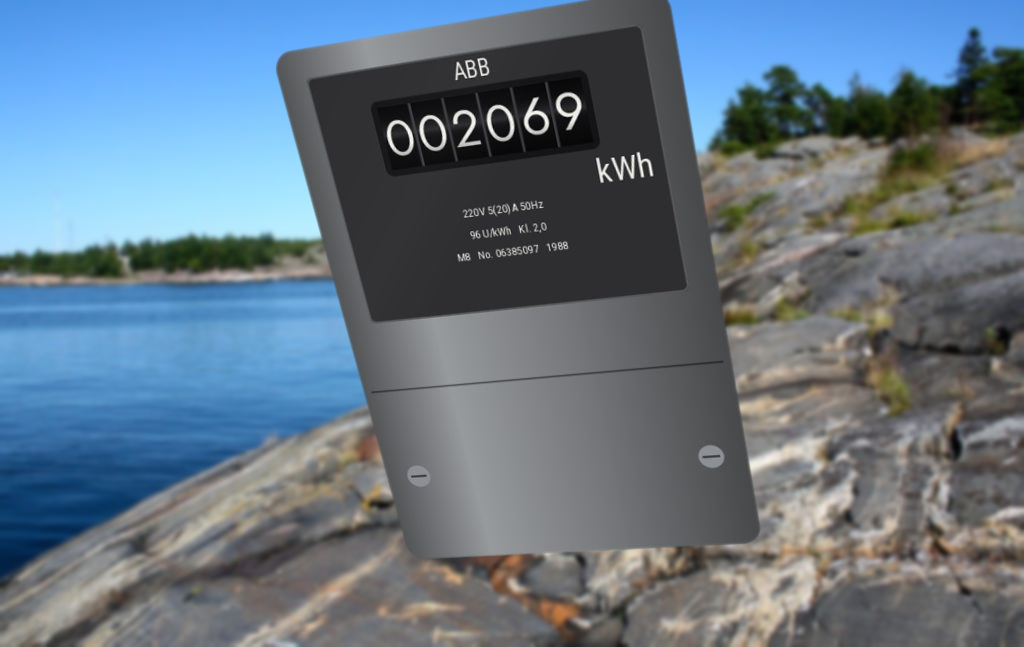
2069 kWh
